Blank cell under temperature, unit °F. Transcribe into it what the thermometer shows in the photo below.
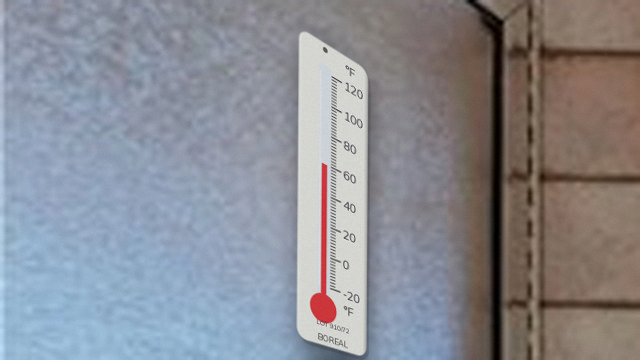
60 °F
